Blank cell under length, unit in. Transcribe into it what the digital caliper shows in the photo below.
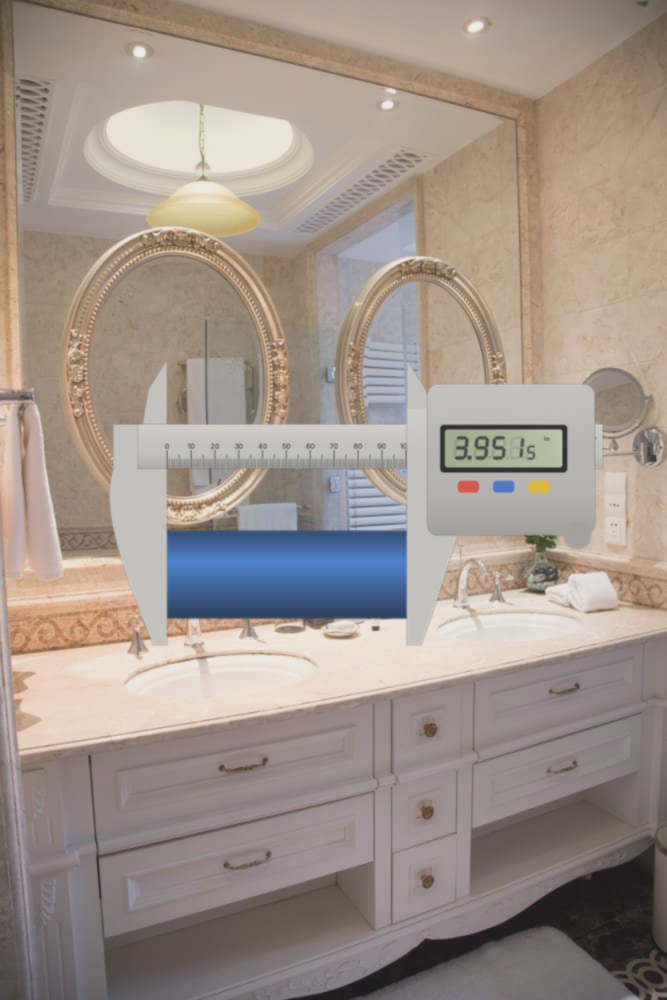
3.9515 in
